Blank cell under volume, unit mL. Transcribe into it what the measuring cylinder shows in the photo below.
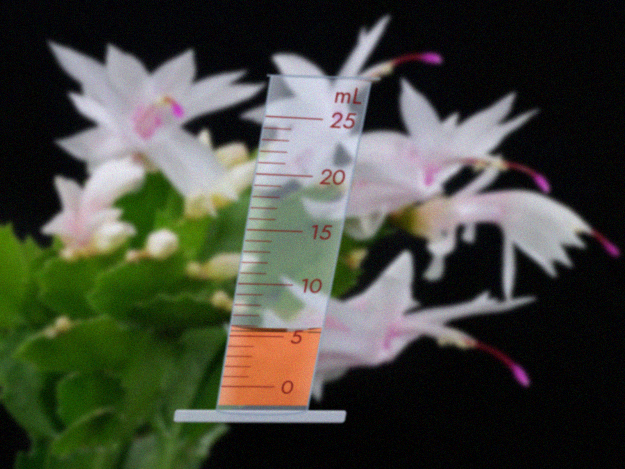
5.5 mL
